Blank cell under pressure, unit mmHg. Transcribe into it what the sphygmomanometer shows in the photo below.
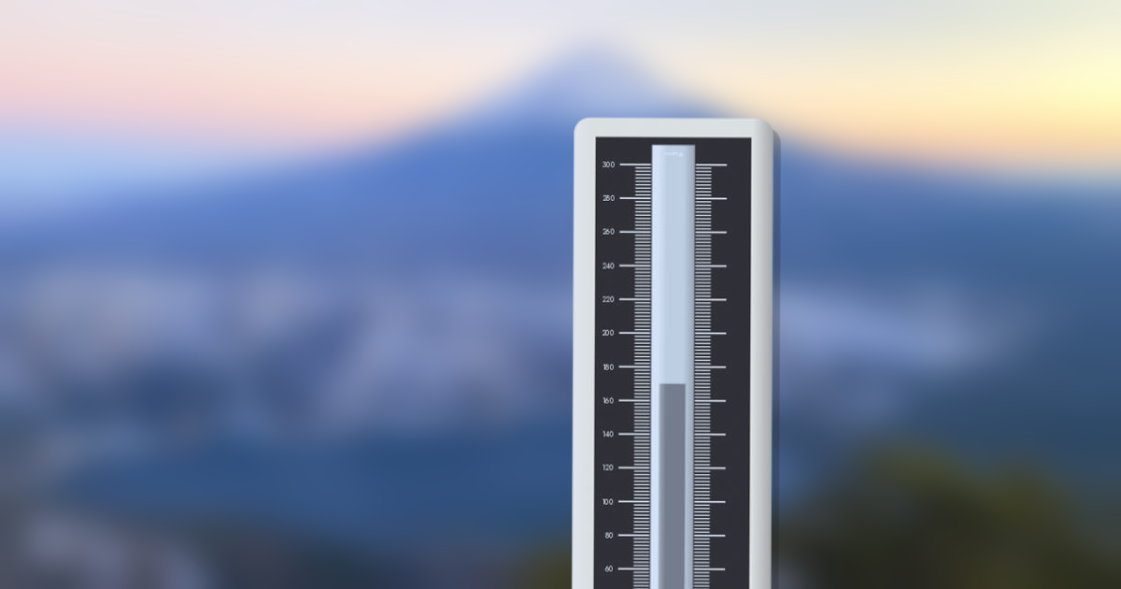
170 mmHg
